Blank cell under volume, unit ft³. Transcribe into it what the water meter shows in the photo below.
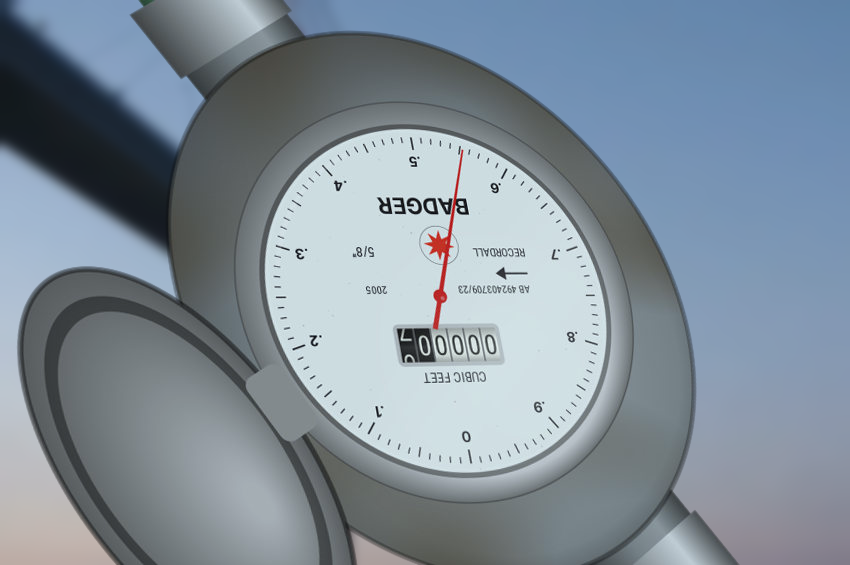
6.55 ft³
